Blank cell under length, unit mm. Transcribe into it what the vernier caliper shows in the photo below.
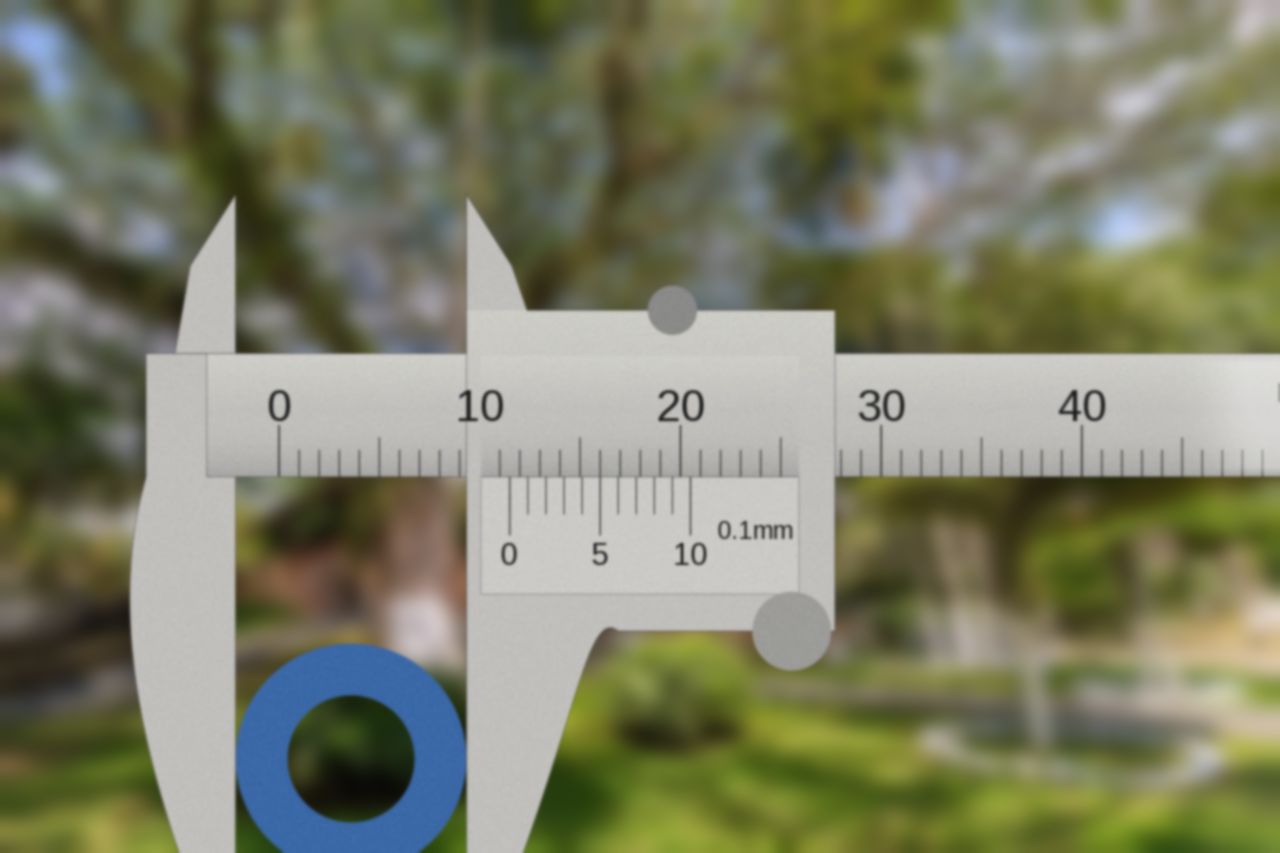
11.5 mm
